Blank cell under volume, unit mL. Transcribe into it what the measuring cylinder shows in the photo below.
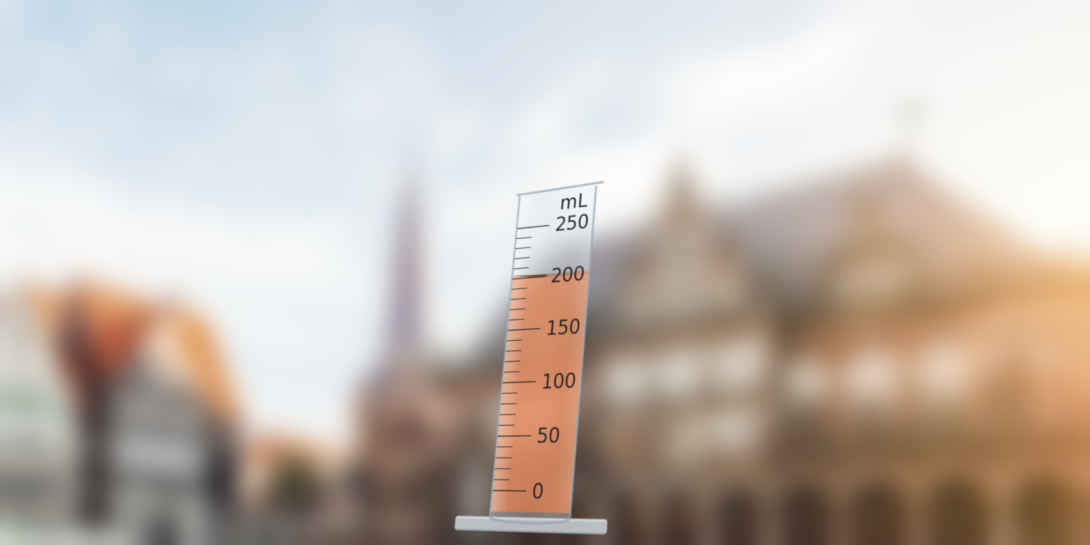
200 mL
